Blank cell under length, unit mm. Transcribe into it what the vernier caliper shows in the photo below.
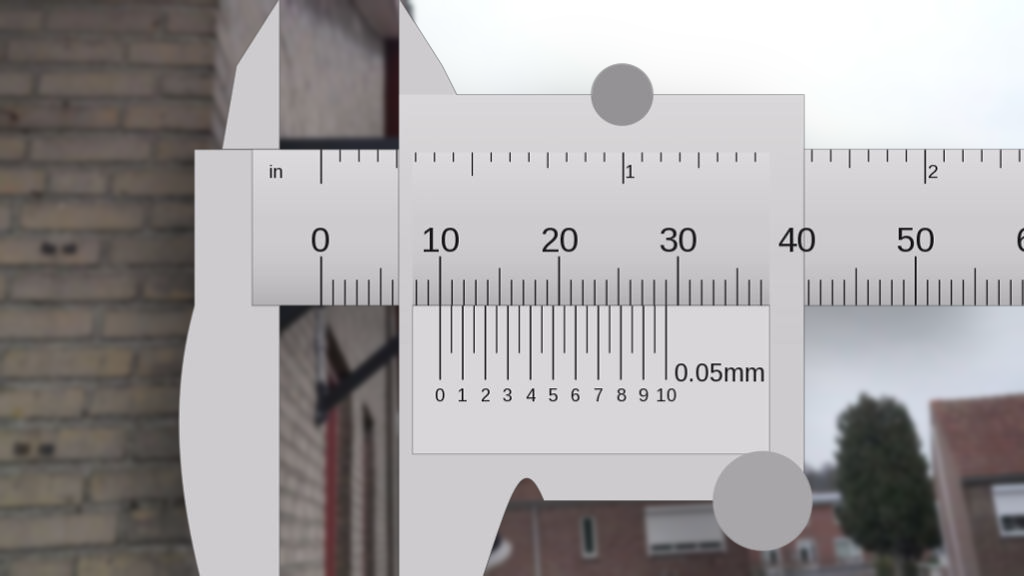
10.0 mm
